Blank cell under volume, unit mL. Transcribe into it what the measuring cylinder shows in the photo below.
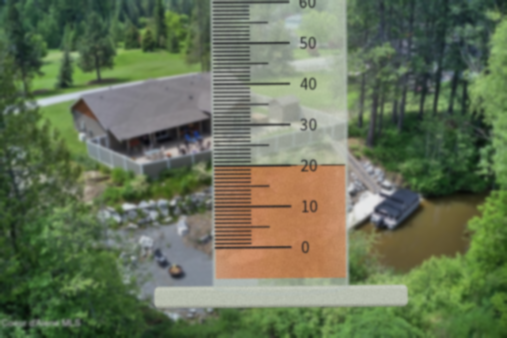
20 mL
